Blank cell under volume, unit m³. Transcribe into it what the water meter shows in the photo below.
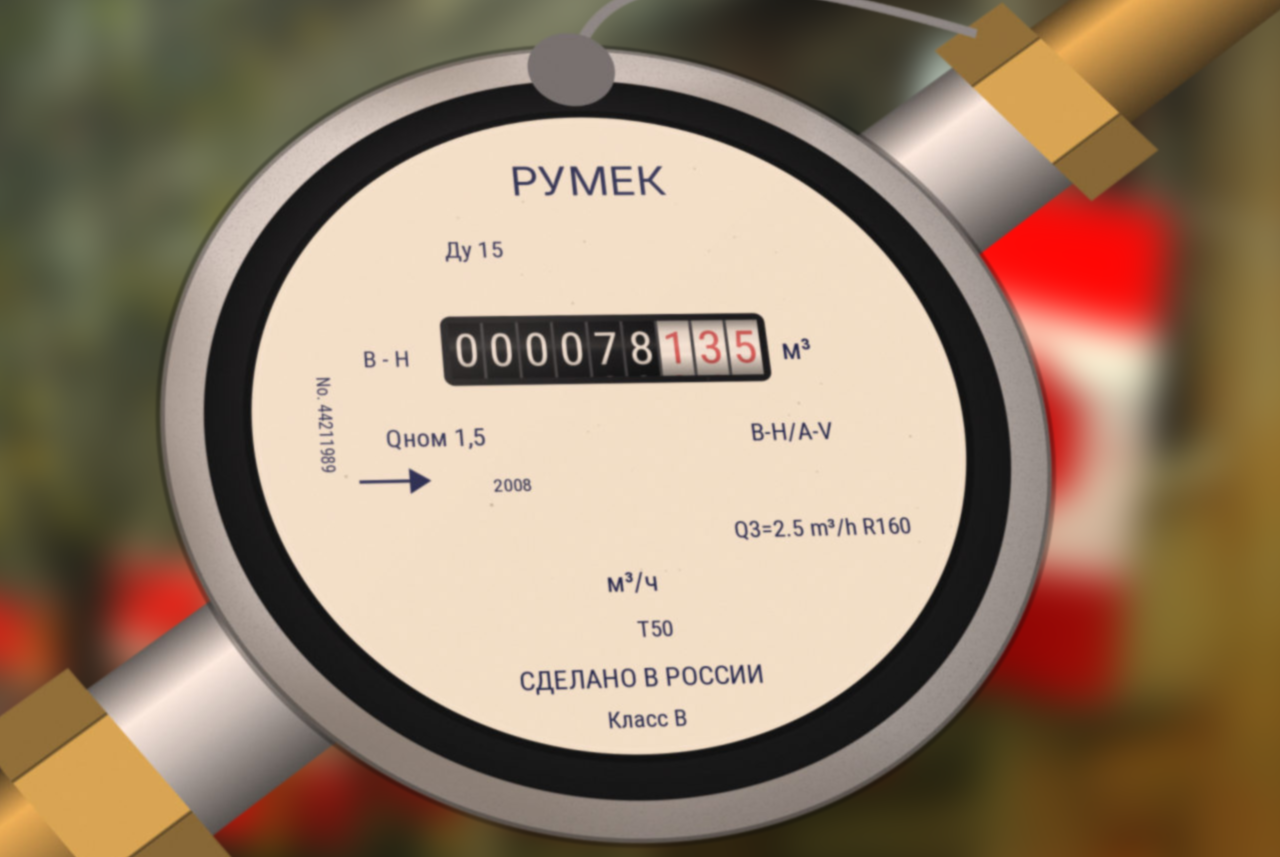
78.135 m³
